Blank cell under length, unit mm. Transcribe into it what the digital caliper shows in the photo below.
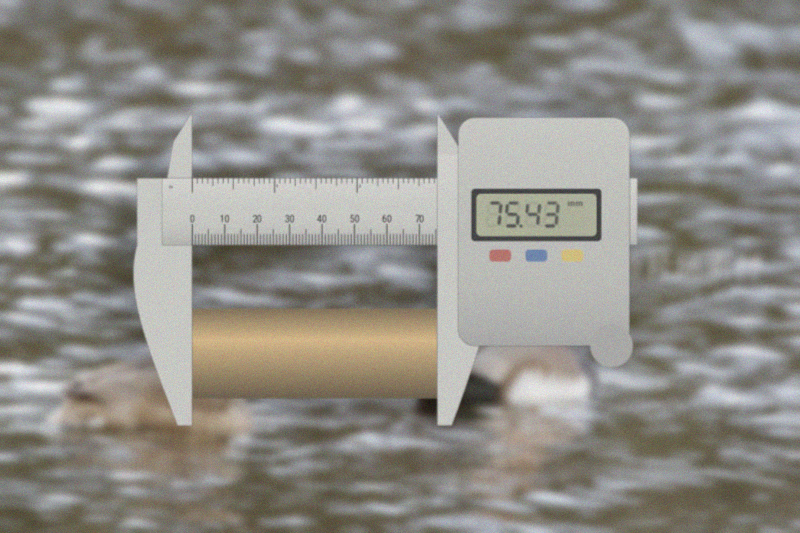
75.43 mm
